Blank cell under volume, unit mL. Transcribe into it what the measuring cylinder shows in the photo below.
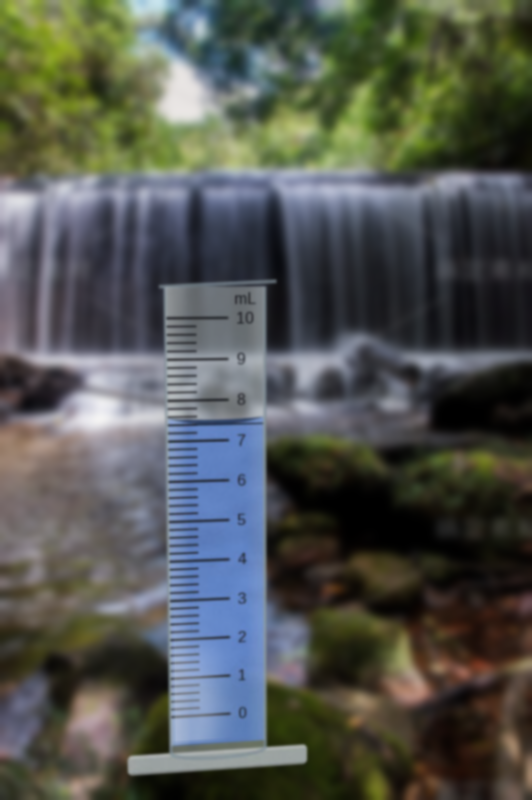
7.4 mL
